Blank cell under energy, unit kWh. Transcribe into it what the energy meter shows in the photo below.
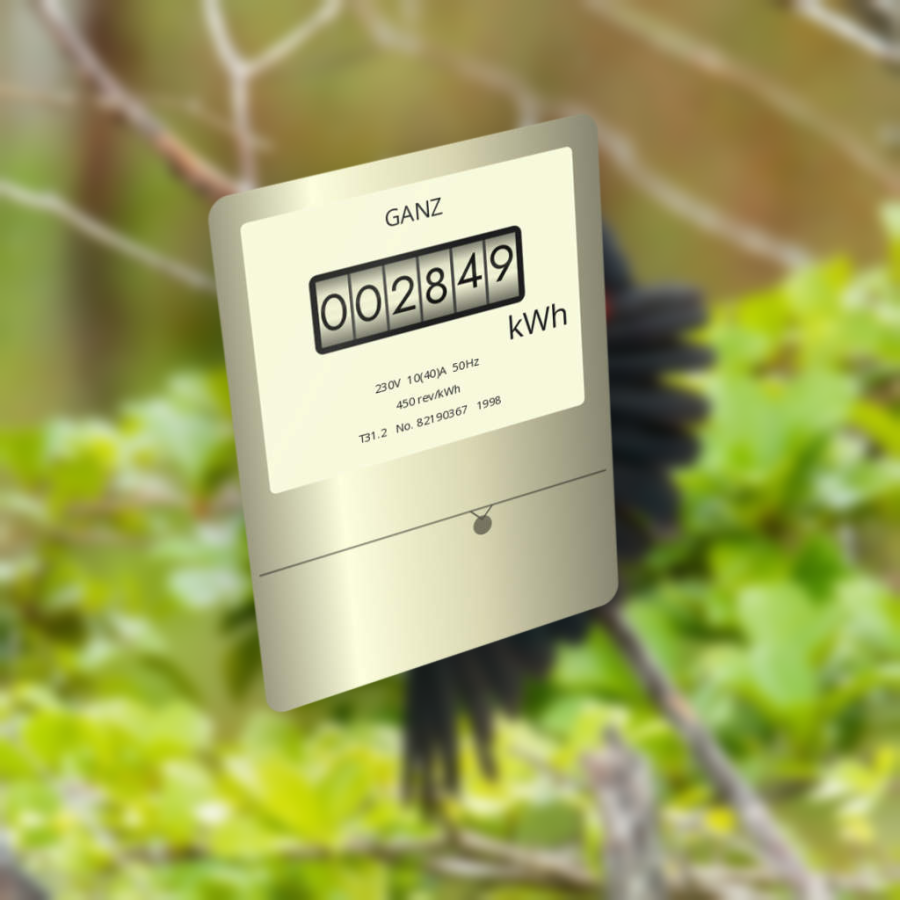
2849 kWh
